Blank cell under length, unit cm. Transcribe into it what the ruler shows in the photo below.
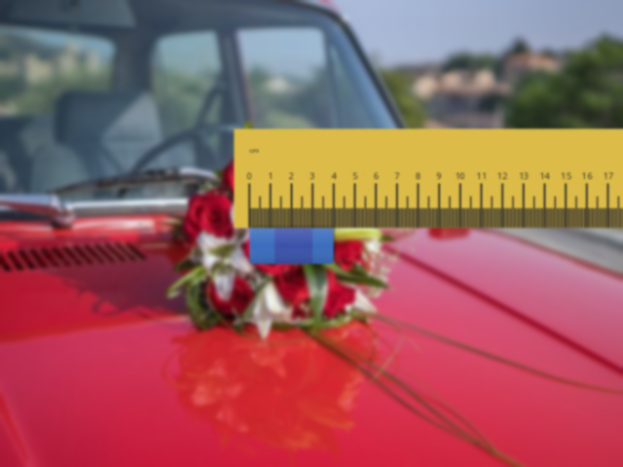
4 cm
